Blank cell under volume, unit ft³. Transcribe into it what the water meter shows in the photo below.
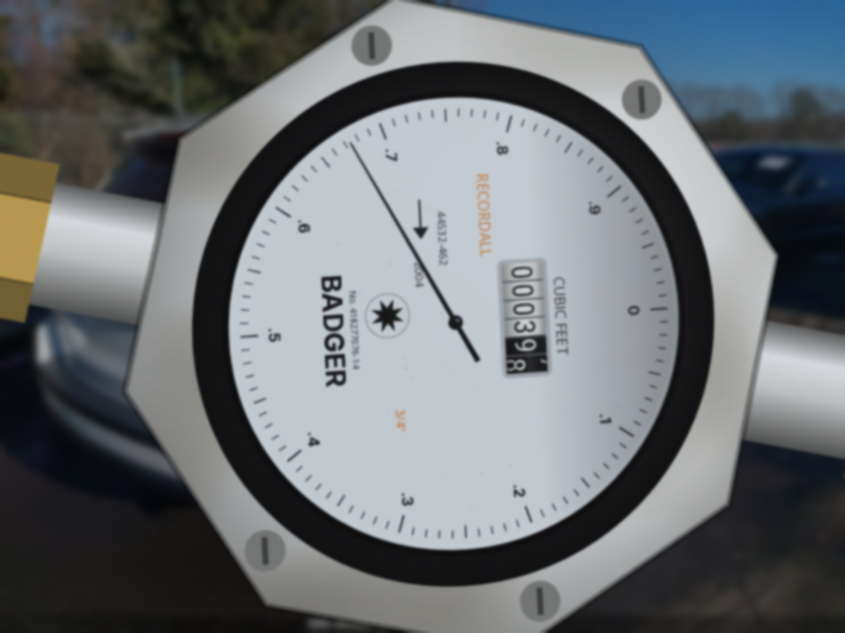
397.67 ft³
